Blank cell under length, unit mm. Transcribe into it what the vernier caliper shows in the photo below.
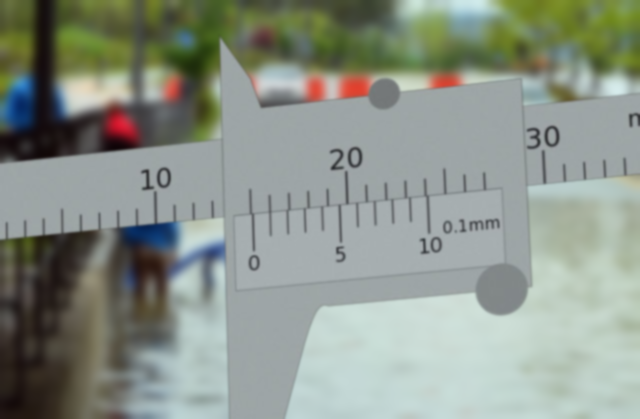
15.1 mm
